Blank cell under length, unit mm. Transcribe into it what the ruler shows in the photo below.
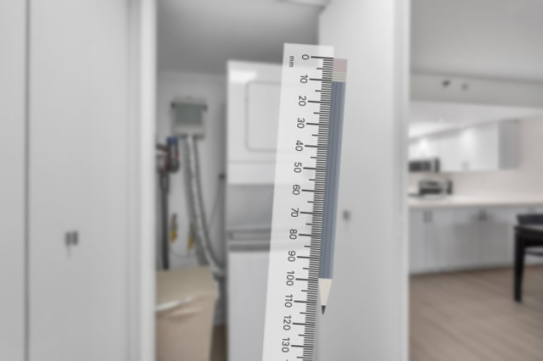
115 mm
